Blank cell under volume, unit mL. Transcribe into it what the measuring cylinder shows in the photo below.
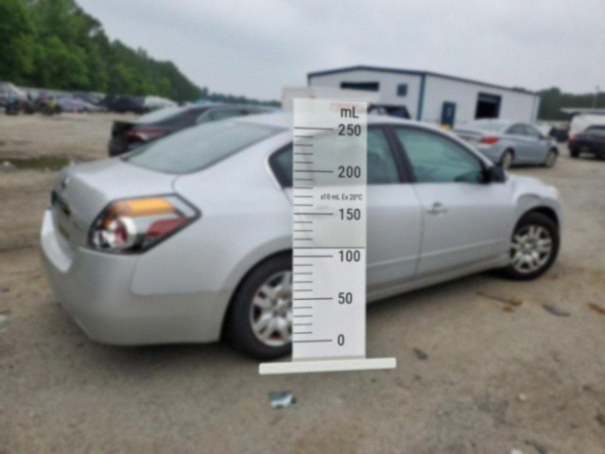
110 mL
